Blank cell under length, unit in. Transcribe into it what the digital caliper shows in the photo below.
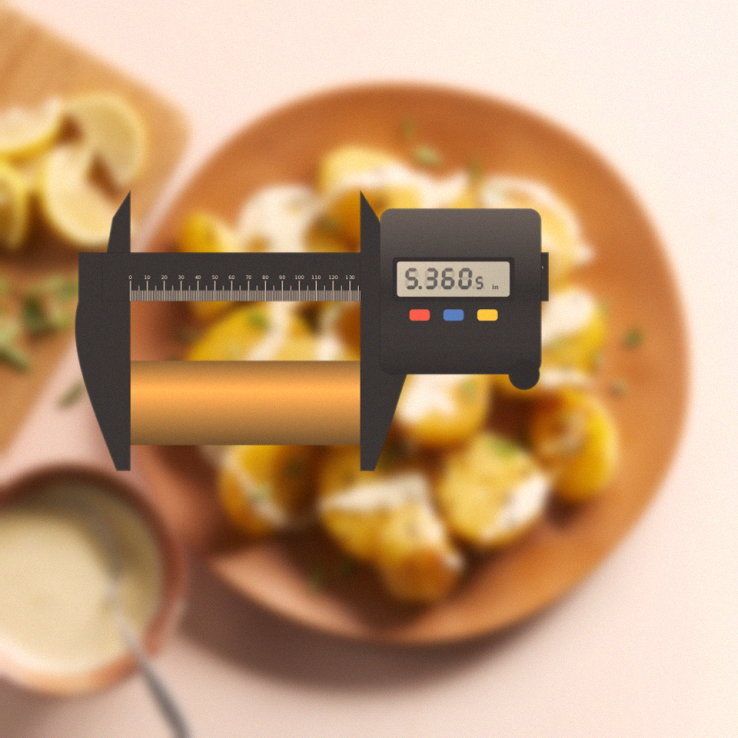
5.3605 in
